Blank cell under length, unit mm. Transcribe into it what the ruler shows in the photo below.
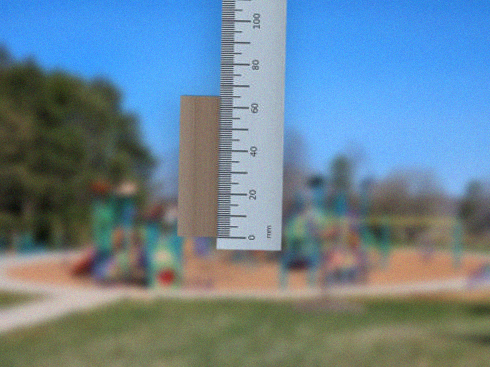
65 mm
